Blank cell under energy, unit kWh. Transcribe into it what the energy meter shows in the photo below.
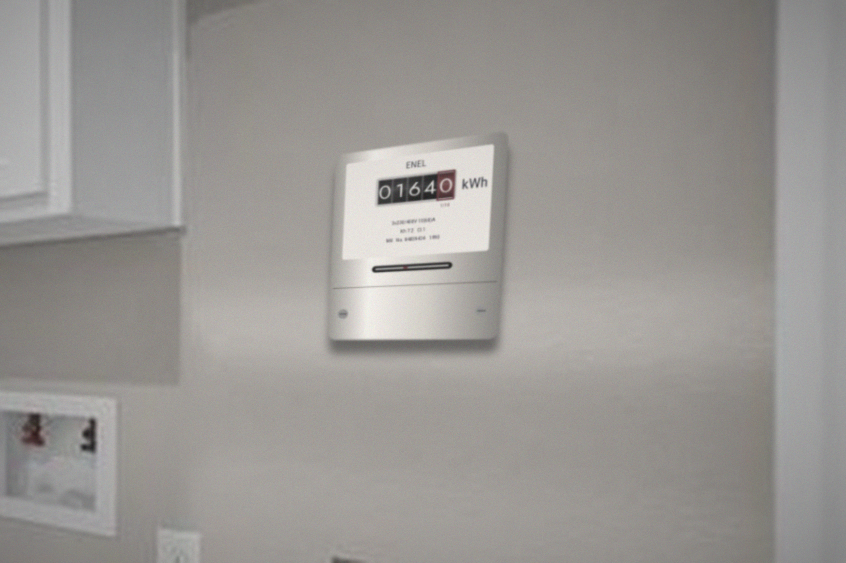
164.0 kWh
